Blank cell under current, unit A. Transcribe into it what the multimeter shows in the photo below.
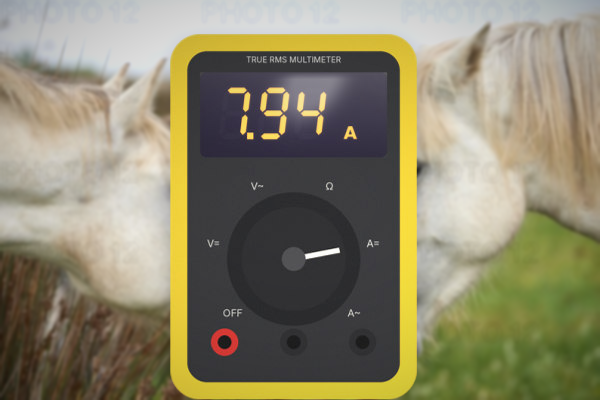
7.94 A
